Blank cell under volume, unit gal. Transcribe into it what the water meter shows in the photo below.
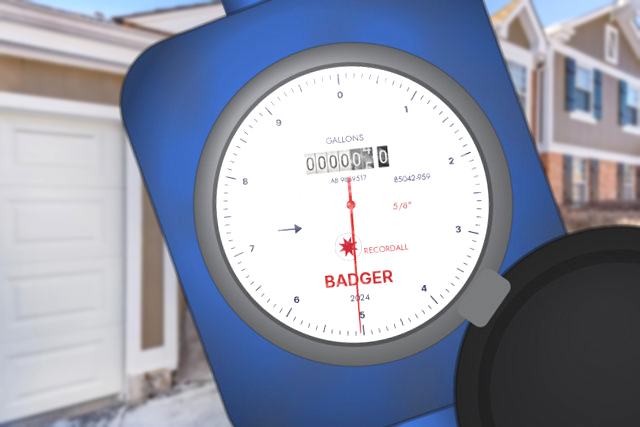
45.0 gal
